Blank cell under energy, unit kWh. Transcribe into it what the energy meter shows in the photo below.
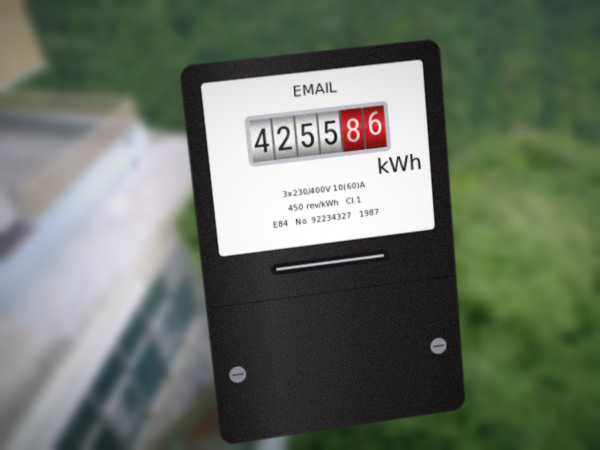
4255.86 kWh
